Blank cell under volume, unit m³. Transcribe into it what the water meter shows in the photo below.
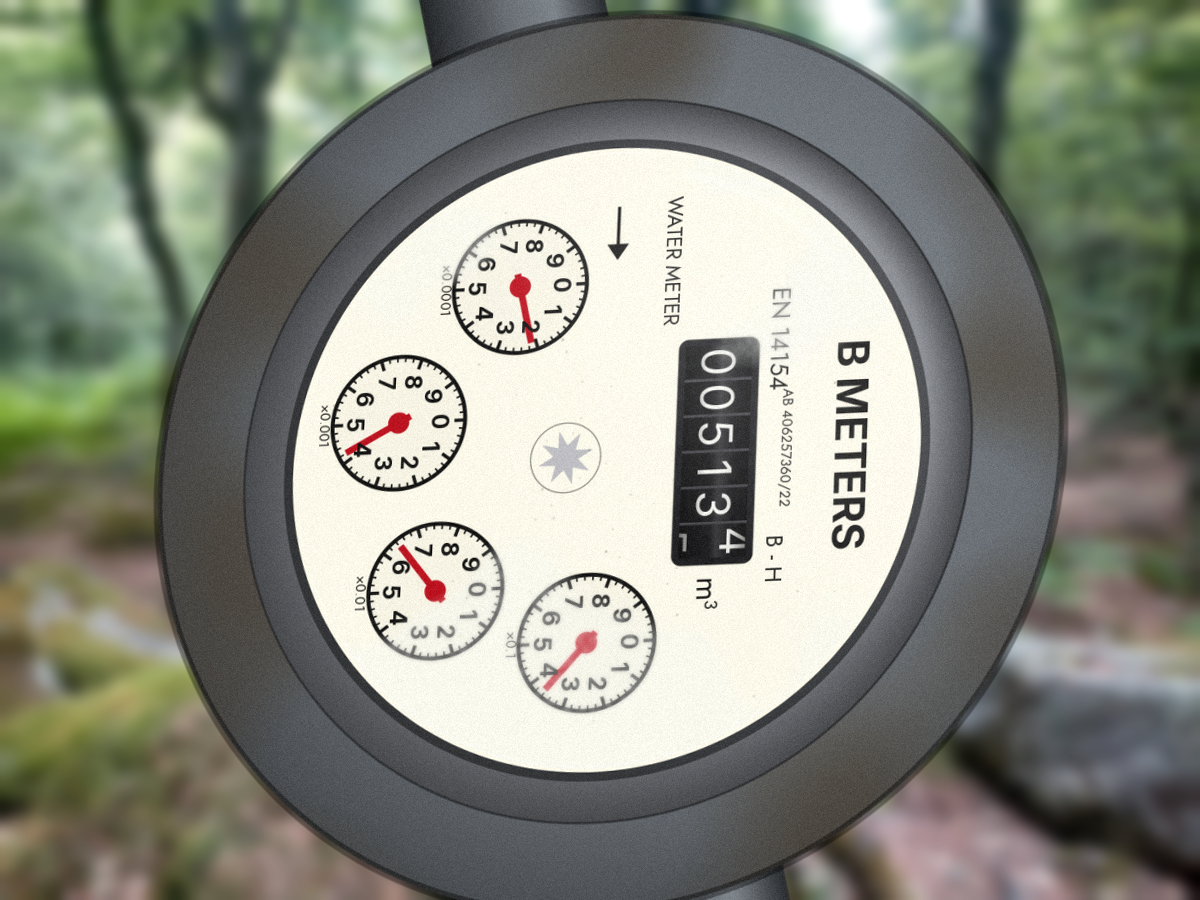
5134.3642 m³
